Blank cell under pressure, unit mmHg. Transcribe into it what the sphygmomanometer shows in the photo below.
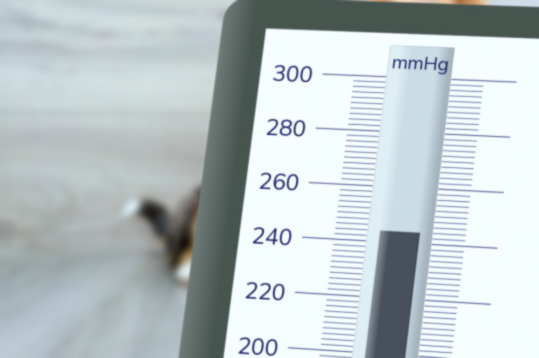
244 mmHg
